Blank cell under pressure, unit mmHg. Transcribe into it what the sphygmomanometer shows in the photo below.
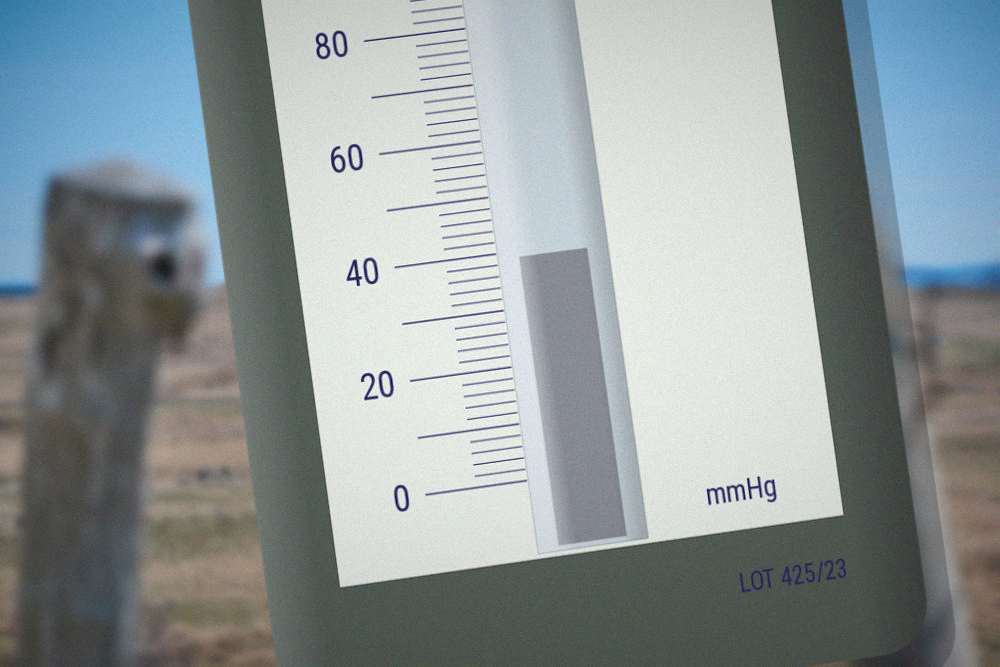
39 mmHg
